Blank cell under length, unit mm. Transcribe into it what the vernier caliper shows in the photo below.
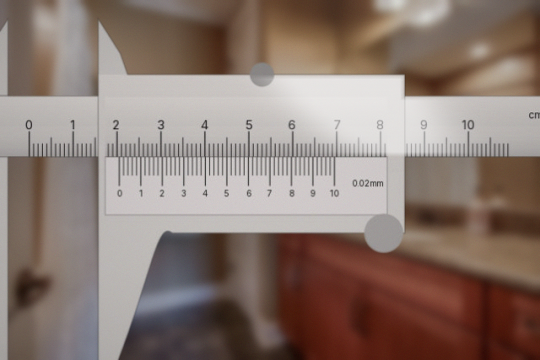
20.5 mm
